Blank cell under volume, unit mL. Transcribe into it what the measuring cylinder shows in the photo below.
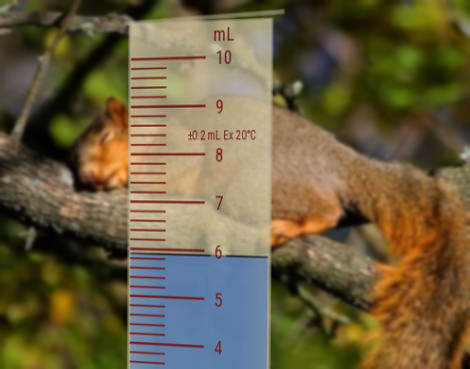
5.9 mL
